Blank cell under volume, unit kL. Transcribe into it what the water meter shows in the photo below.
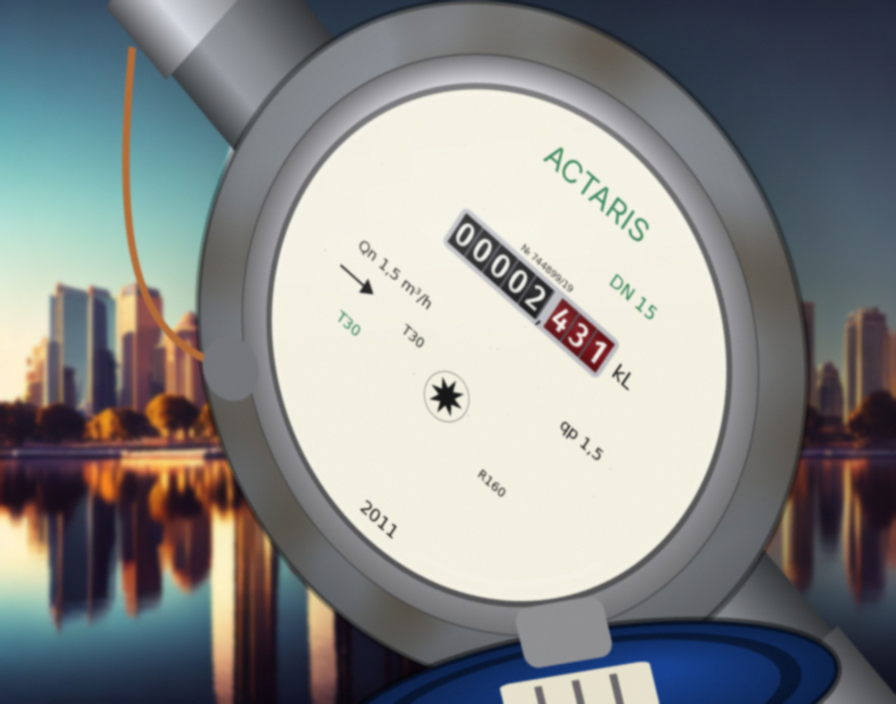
2.431 kL
